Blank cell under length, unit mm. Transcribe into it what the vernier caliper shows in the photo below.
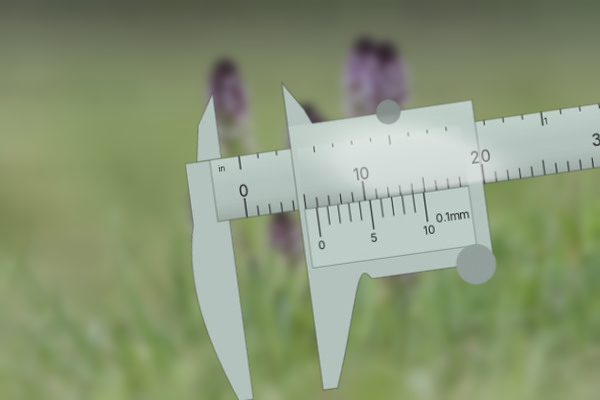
5.9 mm
